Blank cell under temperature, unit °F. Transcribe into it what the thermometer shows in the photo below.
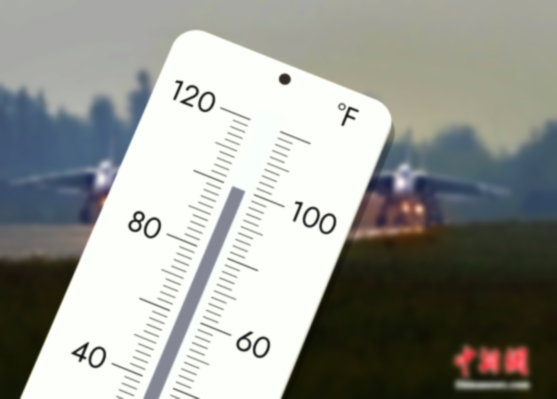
100 °F
